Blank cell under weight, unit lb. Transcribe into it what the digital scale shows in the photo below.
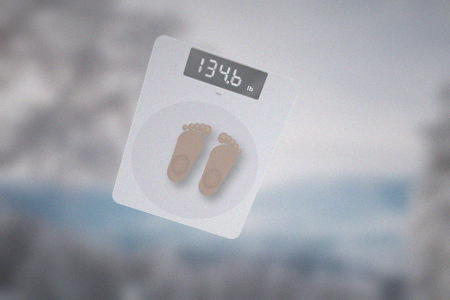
134.6 lb
